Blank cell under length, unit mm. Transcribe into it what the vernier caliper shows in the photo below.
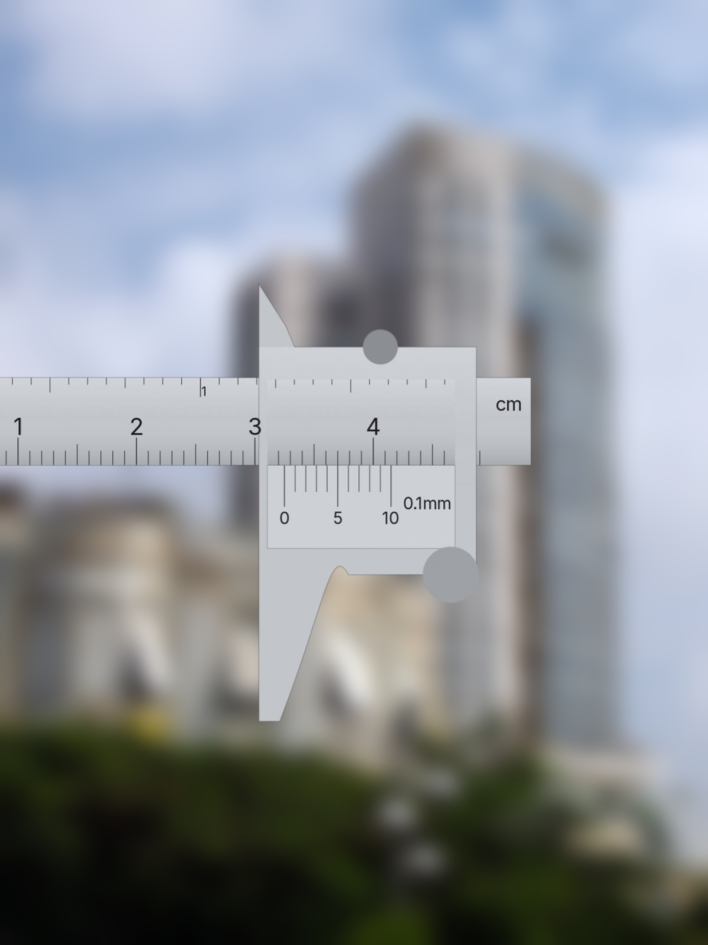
32.5 mm
